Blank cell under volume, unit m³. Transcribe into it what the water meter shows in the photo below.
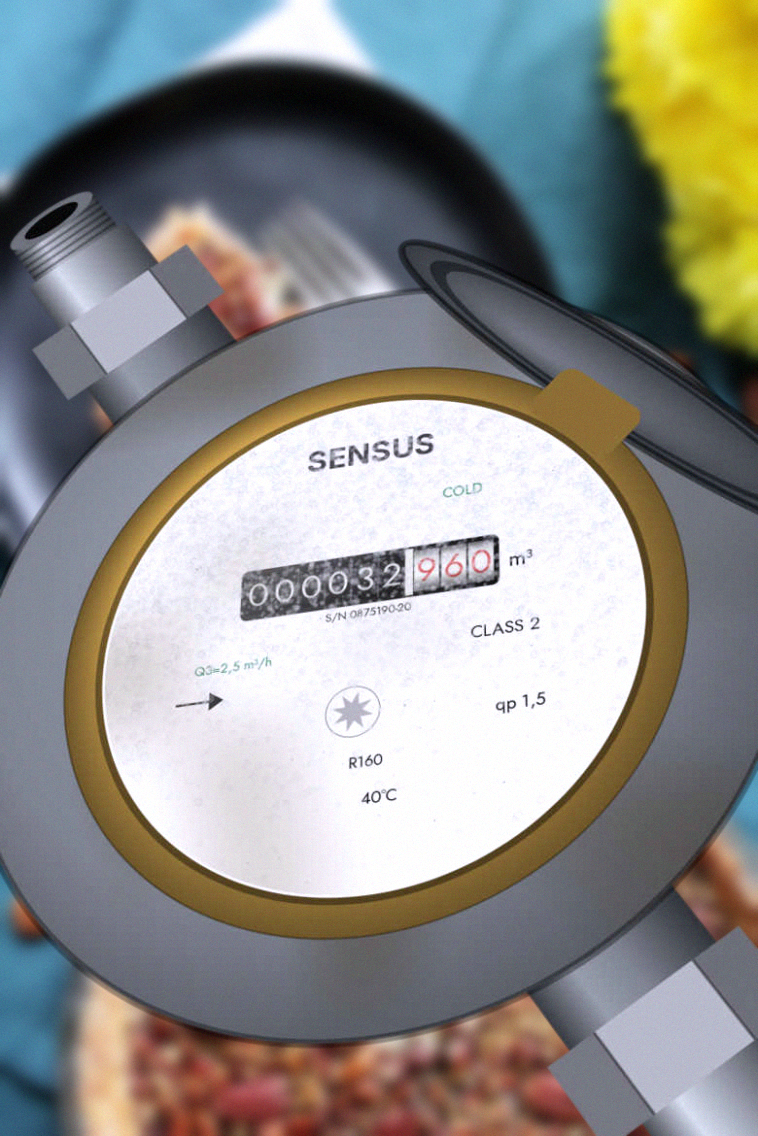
32.960 m³
